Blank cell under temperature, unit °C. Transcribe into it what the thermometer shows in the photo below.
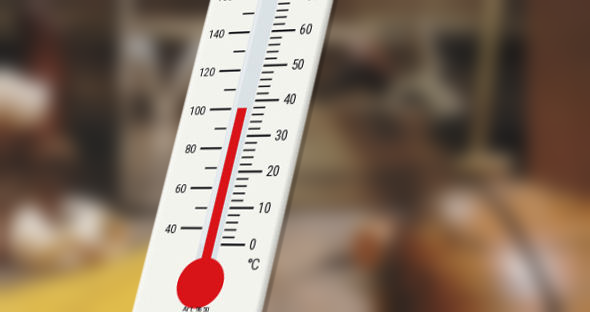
38 °C
